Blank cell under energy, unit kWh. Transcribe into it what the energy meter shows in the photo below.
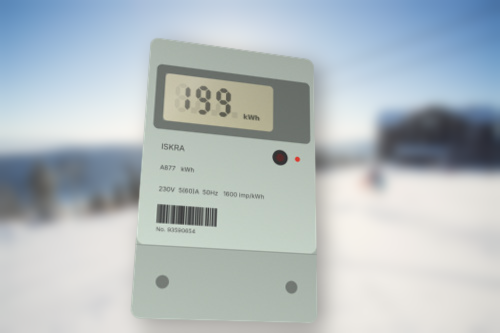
199 kWh
